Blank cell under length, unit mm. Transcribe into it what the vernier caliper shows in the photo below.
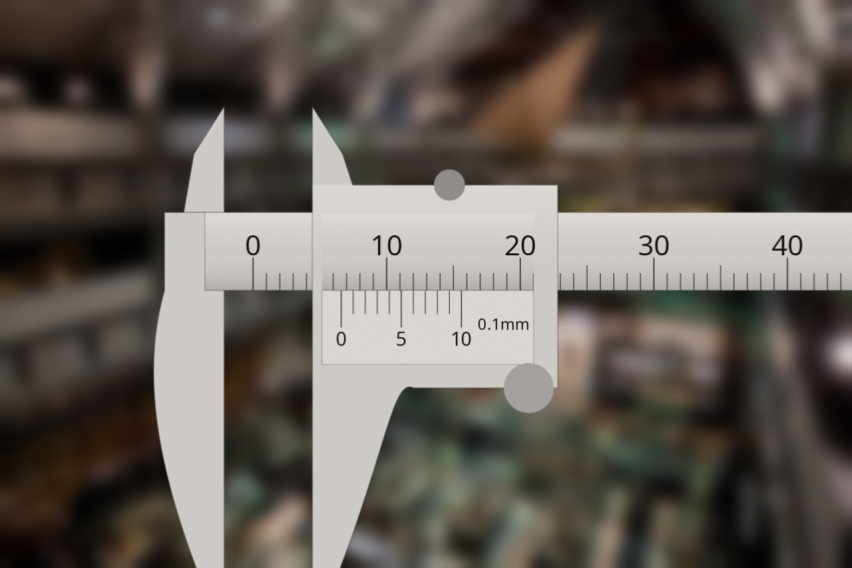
6.6 mm
